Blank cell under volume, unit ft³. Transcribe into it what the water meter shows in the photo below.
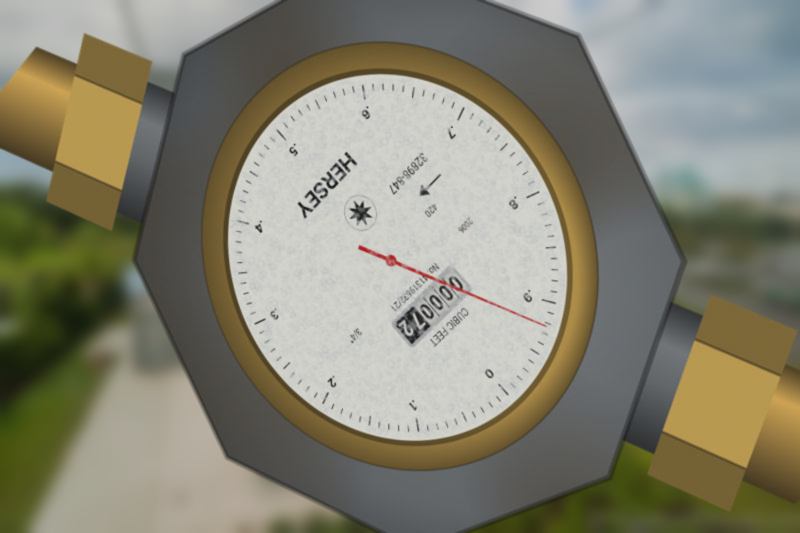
71.92 ft³
